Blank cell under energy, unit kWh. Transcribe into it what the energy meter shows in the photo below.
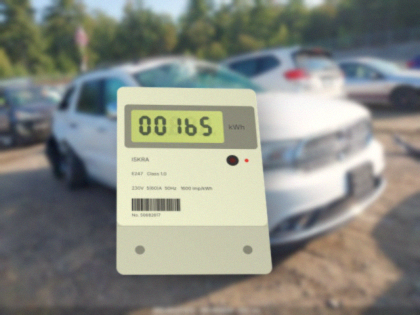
165 kWh
